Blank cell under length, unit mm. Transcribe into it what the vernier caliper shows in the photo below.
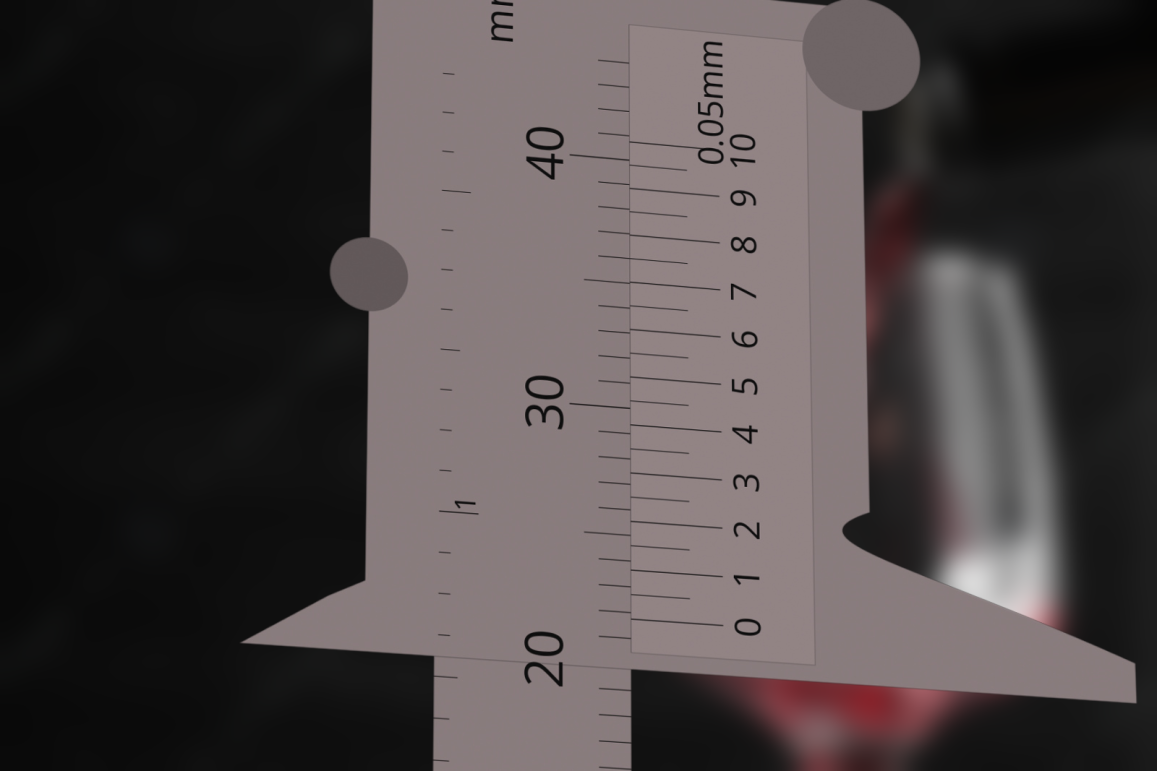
21.75 mm
